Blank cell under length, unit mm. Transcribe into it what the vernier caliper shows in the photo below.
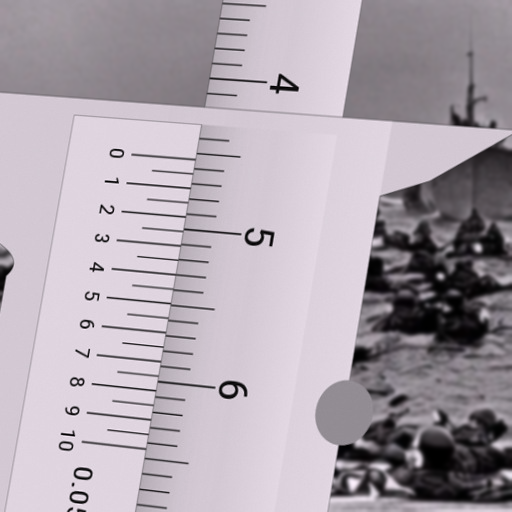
45.4 mm
